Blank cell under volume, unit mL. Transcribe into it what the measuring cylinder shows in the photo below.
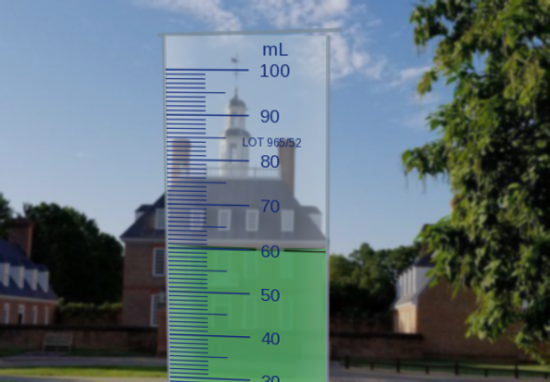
60 mL
